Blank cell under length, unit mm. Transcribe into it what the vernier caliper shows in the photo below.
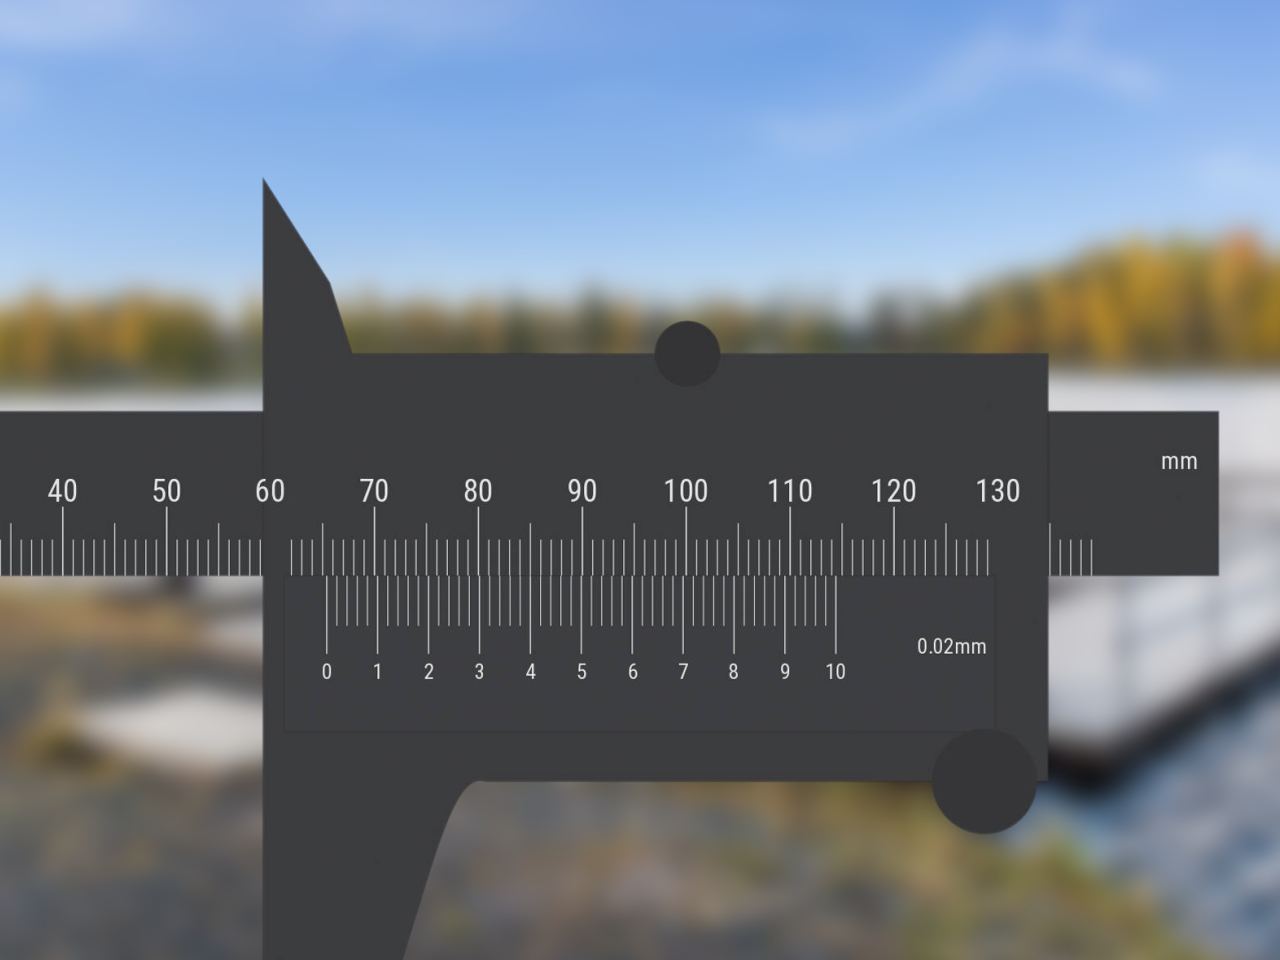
65.4 mm
